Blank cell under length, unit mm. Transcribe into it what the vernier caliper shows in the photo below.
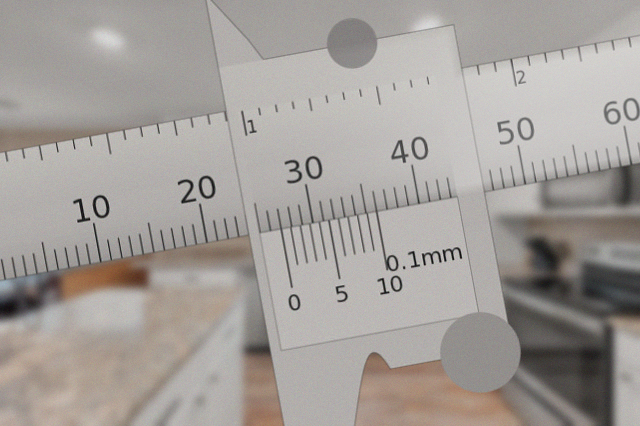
27.0 mm
